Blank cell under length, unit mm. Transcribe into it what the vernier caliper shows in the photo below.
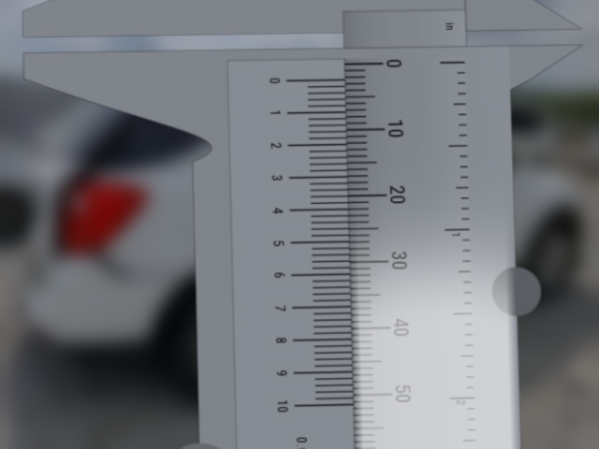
2.4 mm
